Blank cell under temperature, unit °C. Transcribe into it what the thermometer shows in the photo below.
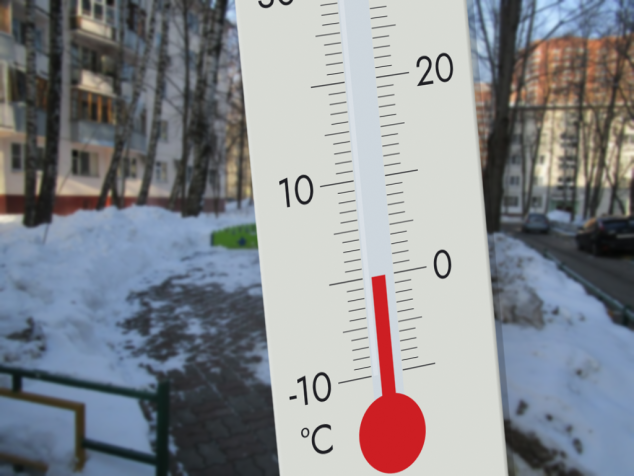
0 °C
